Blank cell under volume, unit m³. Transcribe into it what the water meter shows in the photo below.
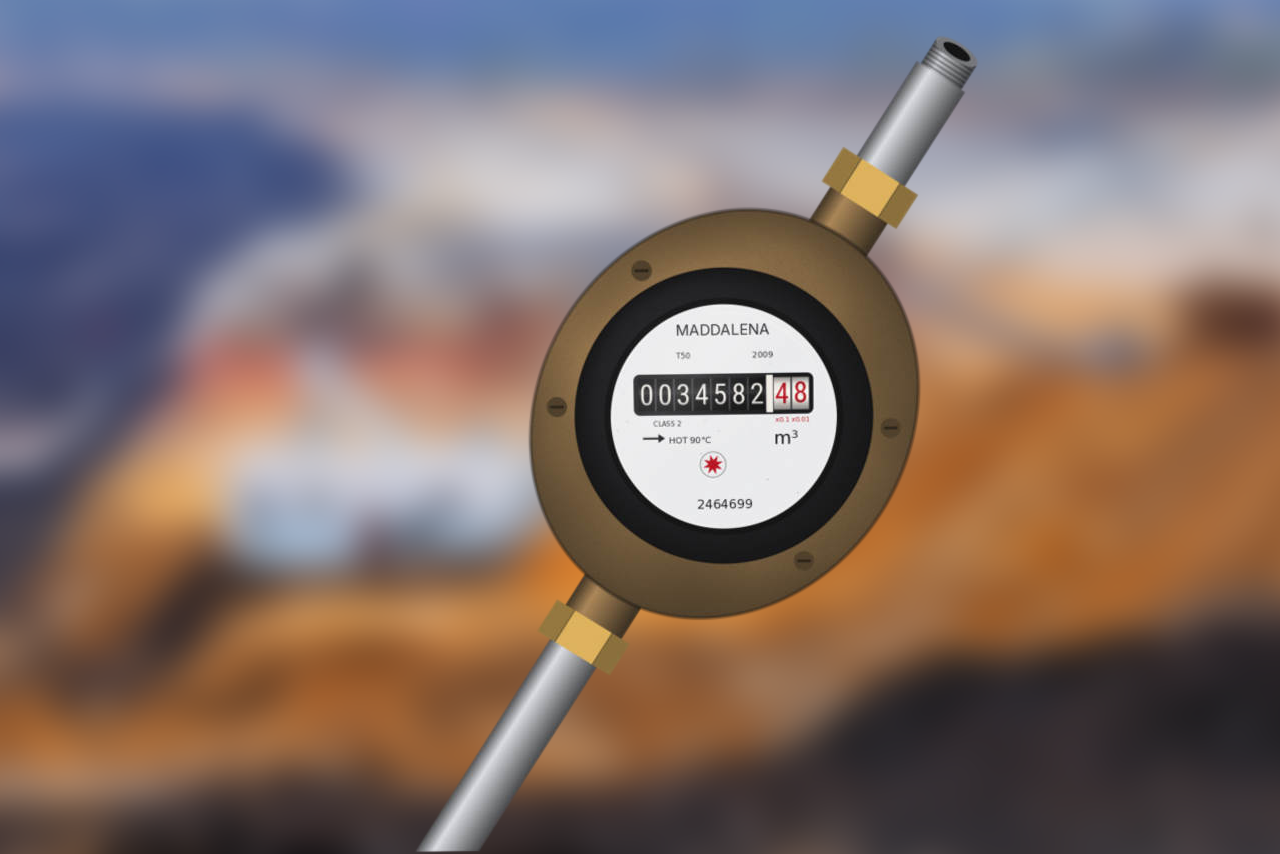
34582.48 m³
